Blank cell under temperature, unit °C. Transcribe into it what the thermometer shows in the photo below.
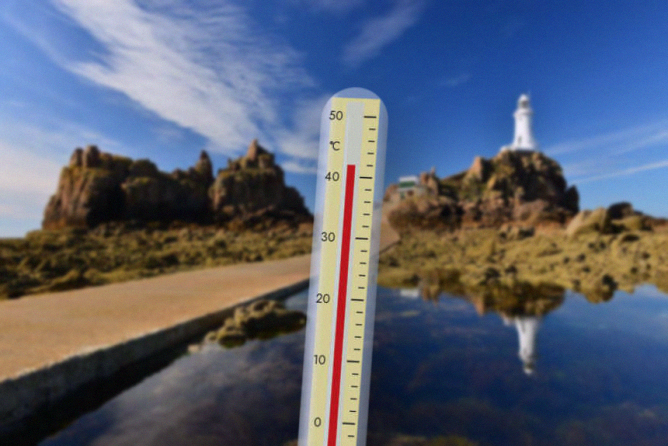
42 °C
